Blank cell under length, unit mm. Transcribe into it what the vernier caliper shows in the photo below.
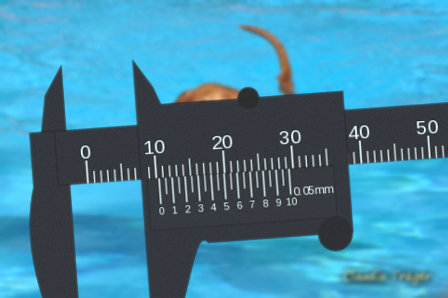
10.4 mm
